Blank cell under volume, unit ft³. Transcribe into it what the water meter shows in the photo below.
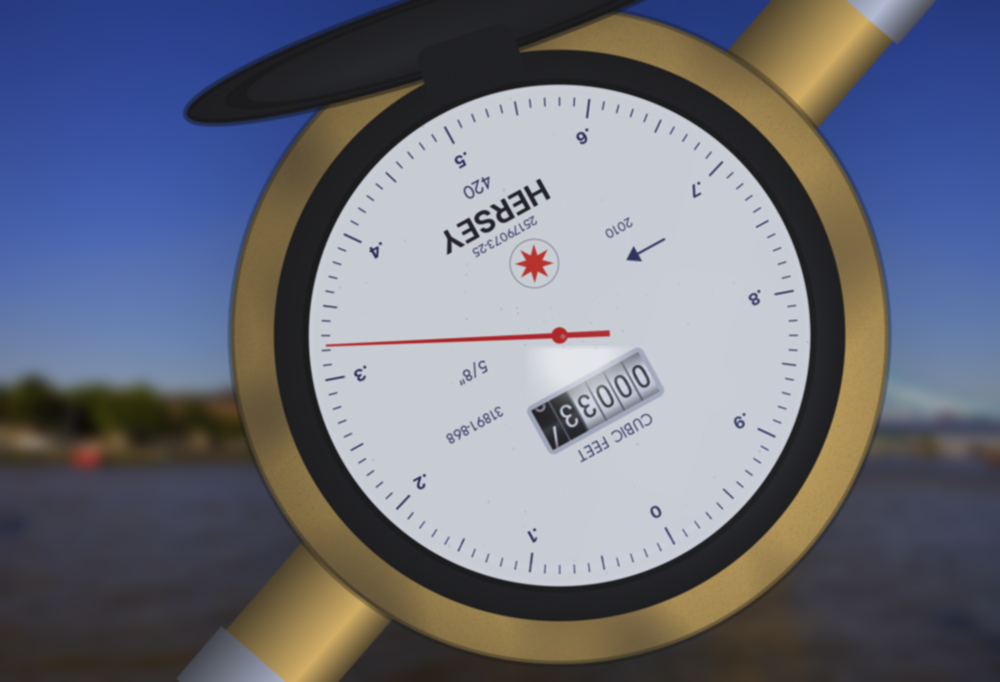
337.32 ft³
